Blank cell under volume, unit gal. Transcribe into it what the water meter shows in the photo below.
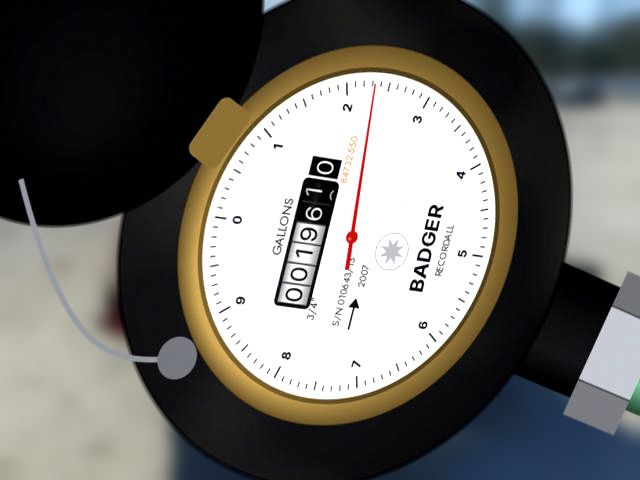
19612.3 gal
